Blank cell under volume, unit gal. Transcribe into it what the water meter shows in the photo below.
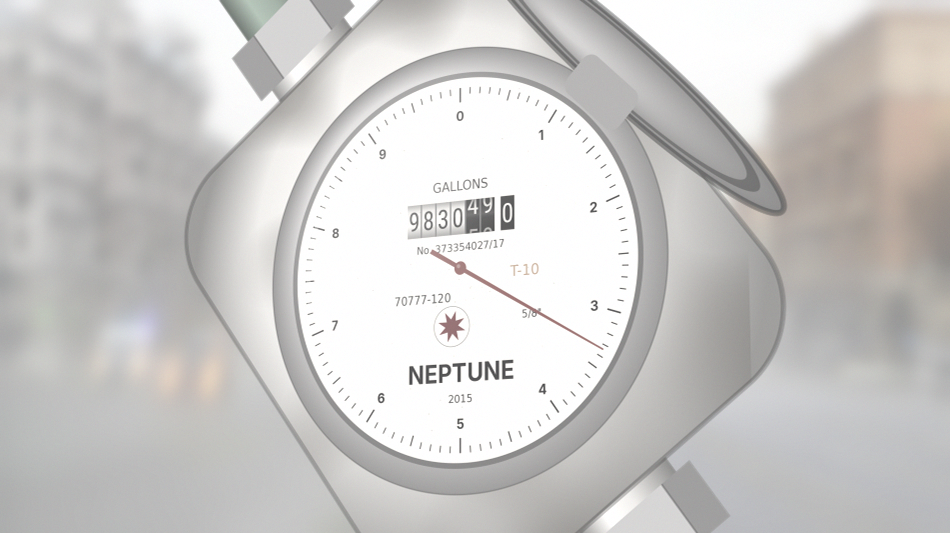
9830493.3 gal
